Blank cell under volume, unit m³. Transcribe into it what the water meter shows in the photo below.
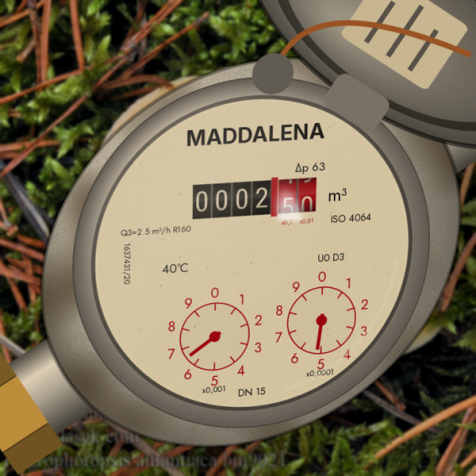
2.4965 m³
